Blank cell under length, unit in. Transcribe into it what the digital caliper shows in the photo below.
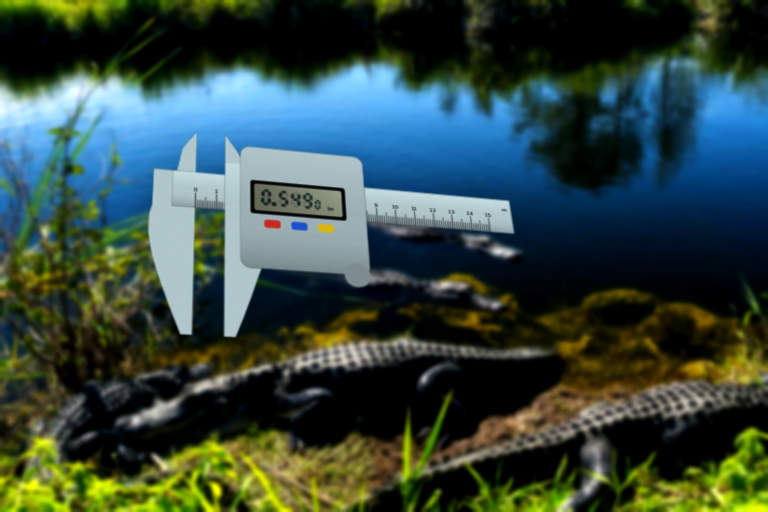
0.5490 in
